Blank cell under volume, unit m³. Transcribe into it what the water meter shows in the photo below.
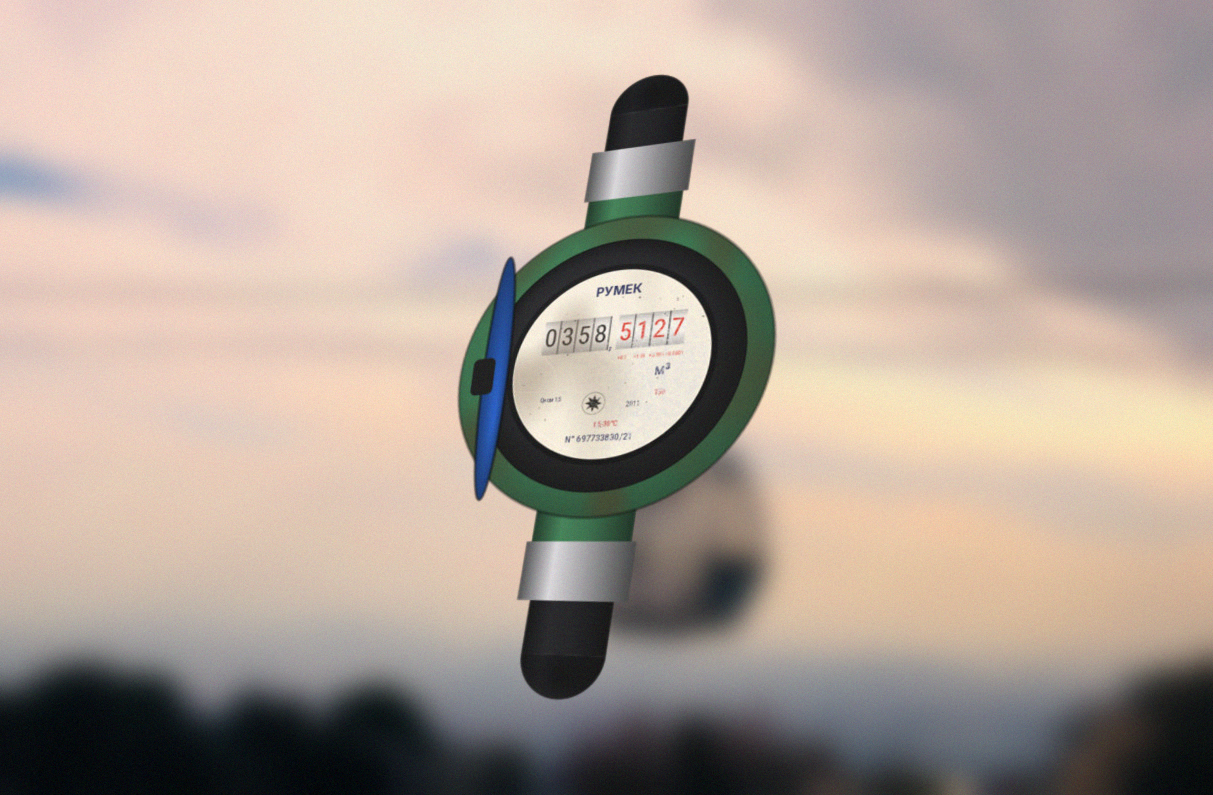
358.5127 m³
